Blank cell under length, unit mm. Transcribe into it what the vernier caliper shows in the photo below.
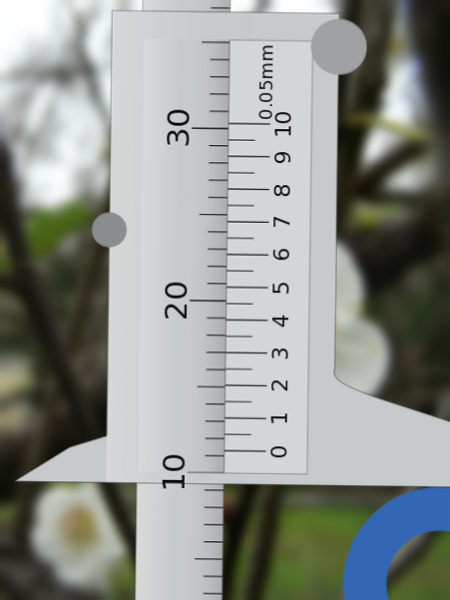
11.3 mm
